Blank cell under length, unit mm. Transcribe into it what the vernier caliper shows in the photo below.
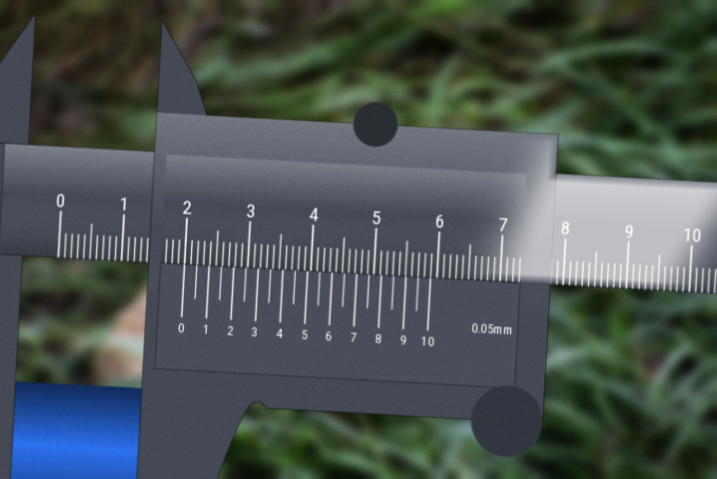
20.0 mm
